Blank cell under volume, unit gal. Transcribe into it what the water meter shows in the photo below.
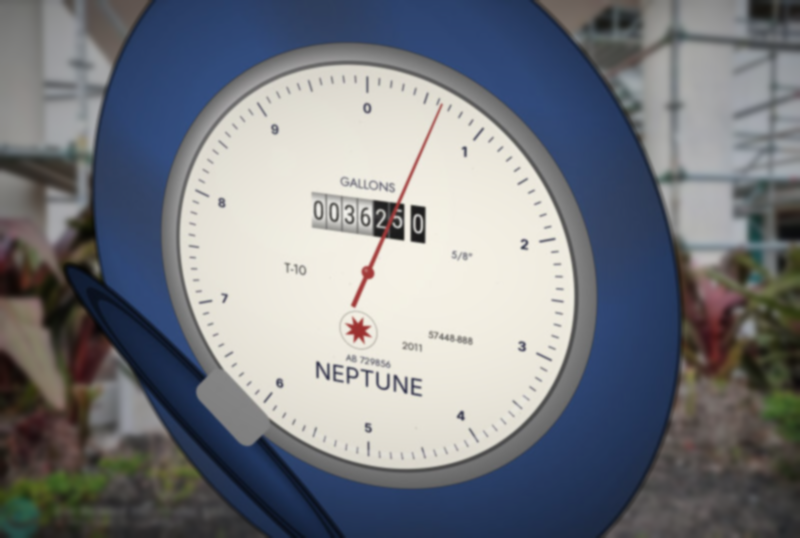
36250.6 gal
